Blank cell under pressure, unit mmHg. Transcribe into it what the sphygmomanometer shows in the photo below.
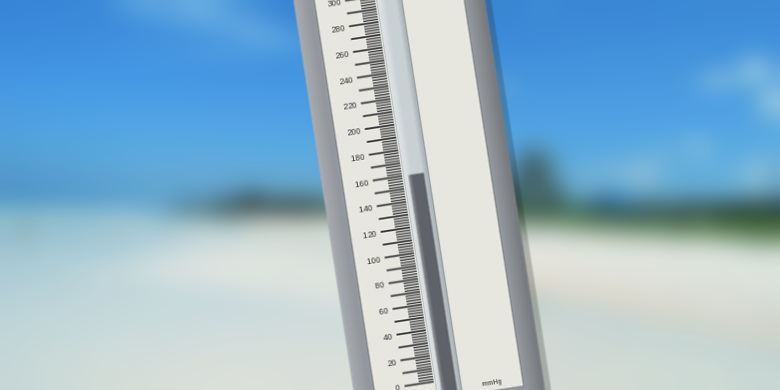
160 mmHg
